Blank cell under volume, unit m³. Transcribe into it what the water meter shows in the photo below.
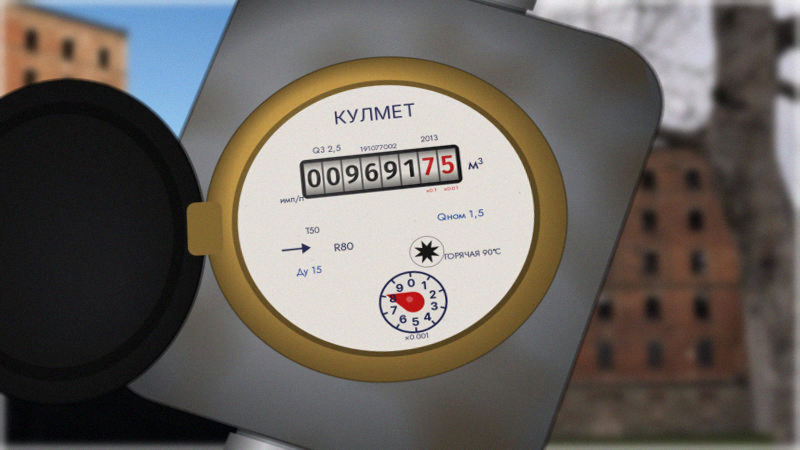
9691.758 m³
